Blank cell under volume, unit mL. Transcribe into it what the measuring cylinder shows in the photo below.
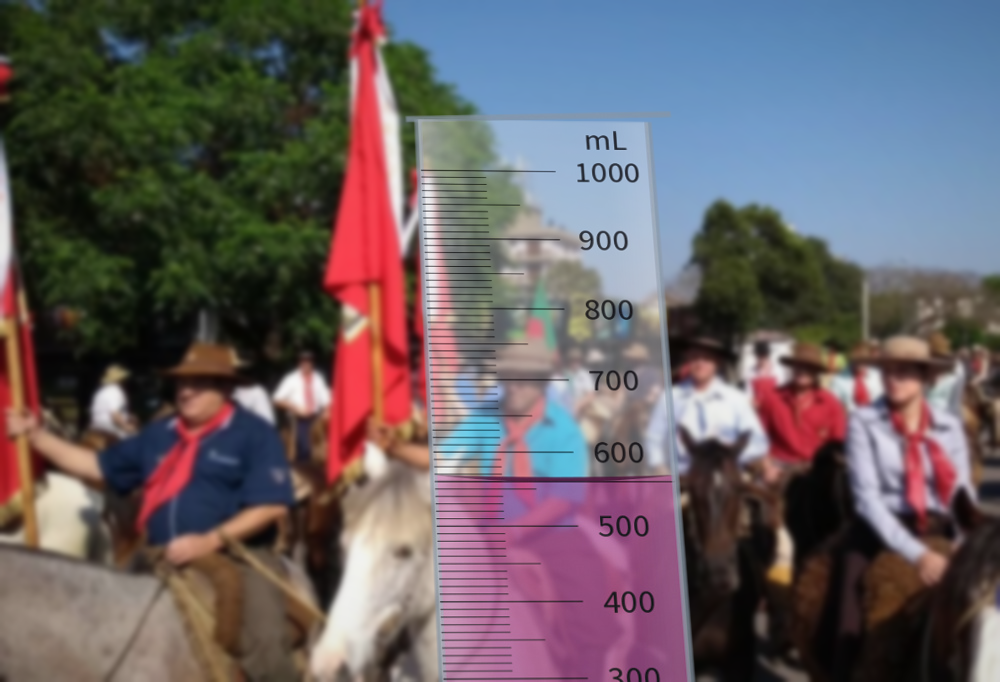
560 mL
